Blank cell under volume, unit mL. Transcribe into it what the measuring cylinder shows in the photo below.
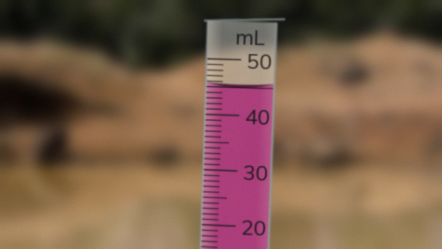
45 mL
